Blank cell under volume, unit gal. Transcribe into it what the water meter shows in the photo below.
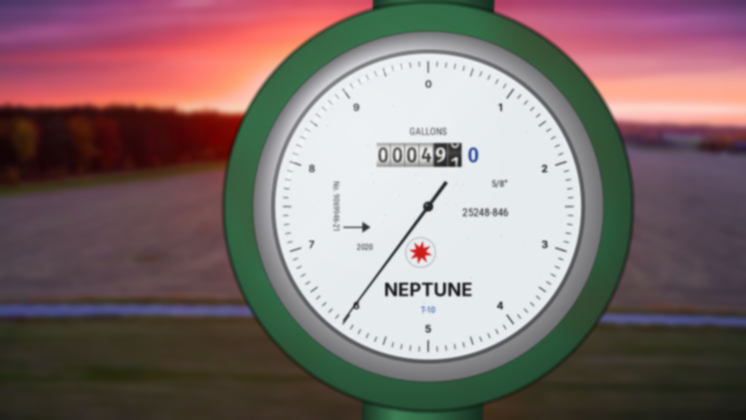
4906.0 gal
